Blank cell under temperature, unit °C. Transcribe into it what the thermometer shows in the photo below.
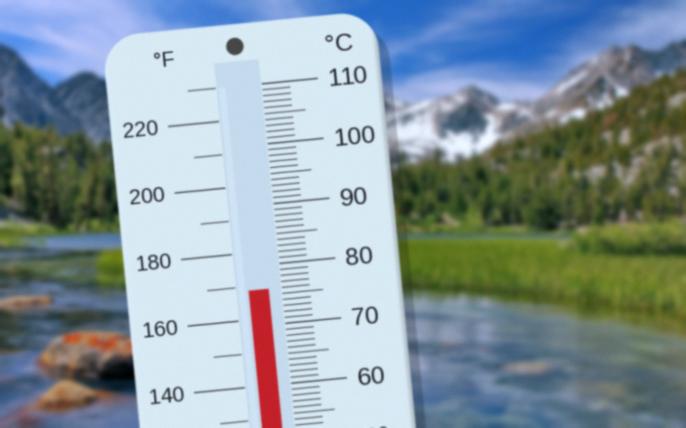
76 °C
